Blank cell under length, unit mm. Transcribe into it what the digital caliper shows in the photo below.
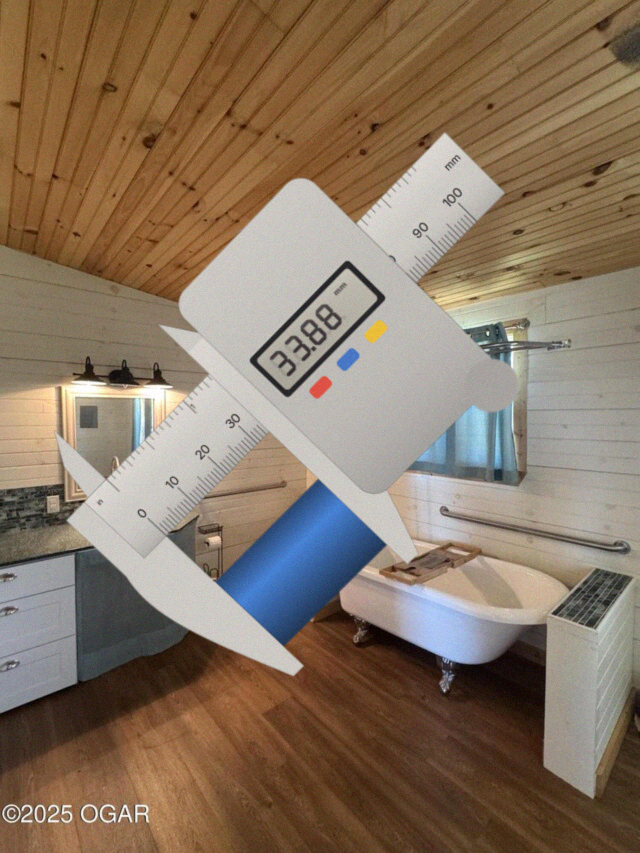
33.88 mm
